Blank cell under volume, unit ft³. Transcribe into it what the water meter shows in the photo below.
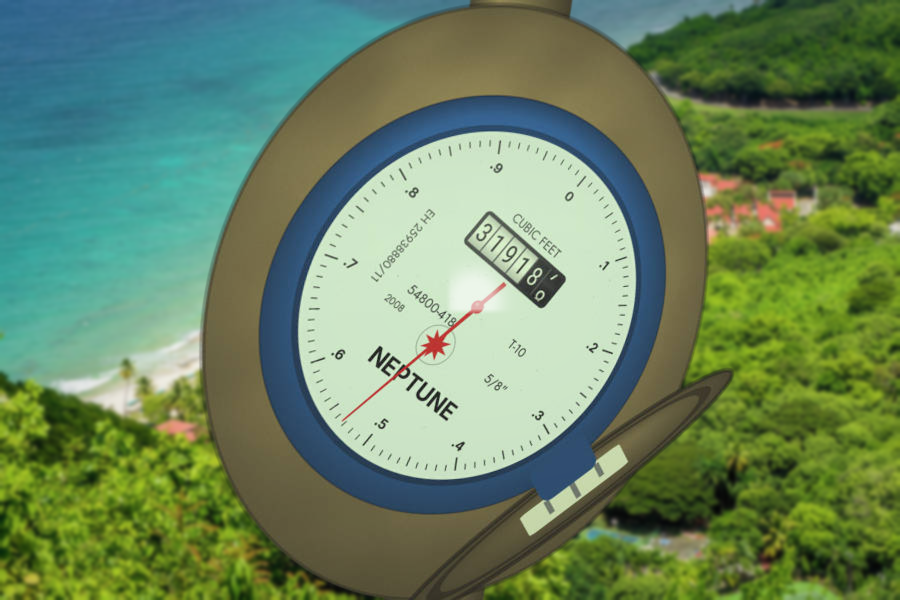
319187.53 ft³
